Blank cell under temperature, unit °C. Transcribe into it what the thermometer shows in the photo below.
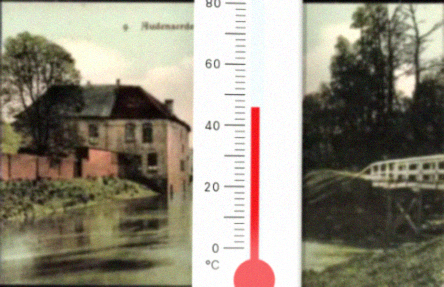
46 °C
